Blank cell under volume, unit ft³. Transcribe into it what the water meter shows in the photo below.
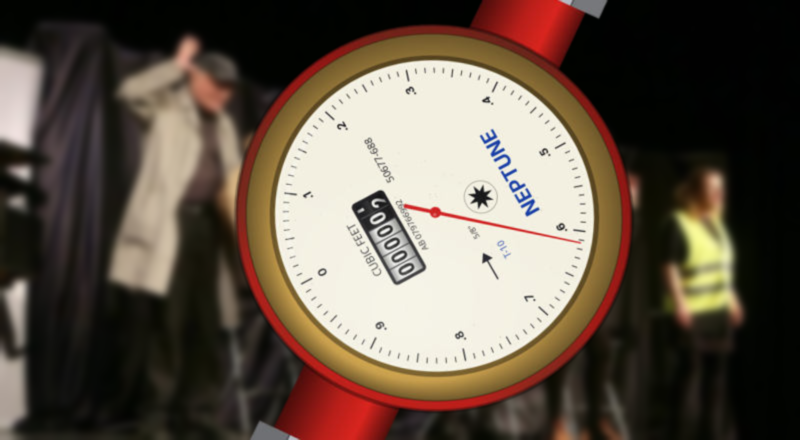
1.61 ft³
